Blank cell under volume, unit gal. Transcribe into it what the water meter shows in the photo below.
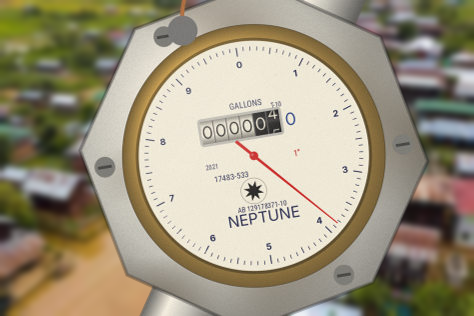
43.8 gal
